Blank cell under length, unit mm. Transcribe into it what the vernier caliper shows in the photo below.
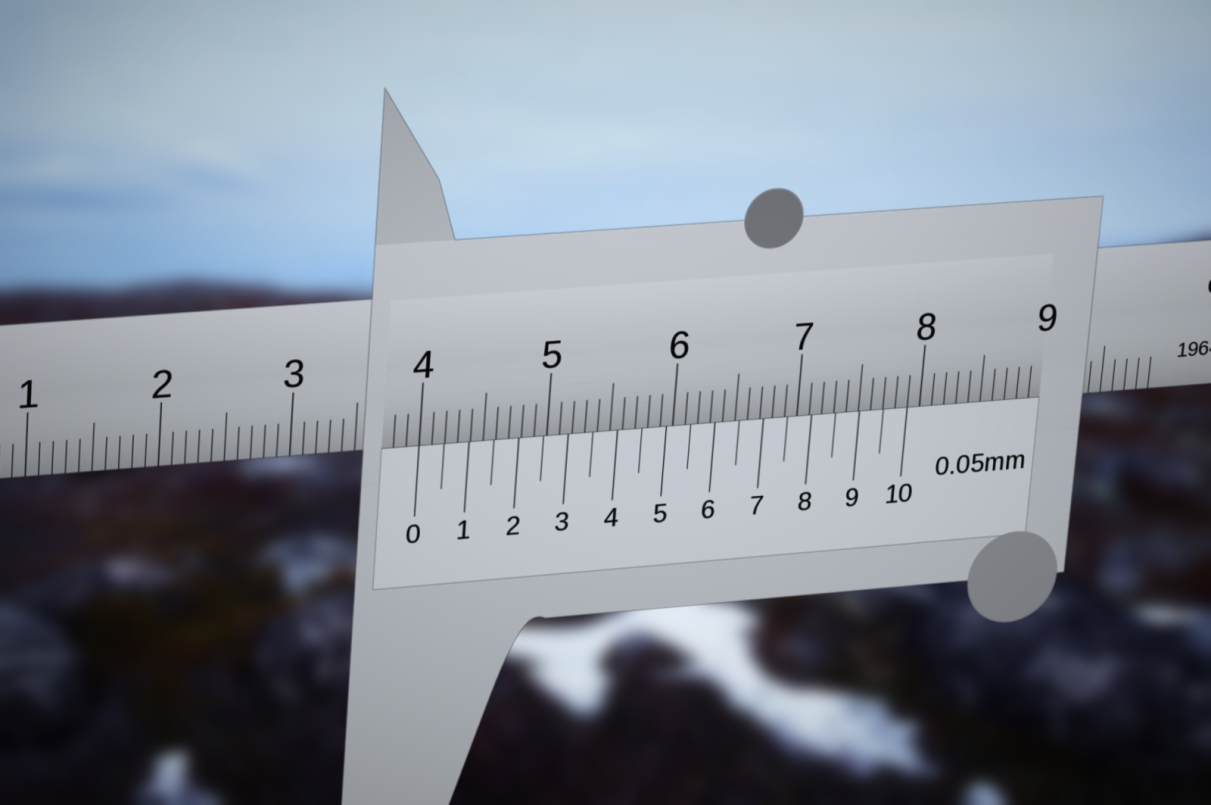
40.0 mm
